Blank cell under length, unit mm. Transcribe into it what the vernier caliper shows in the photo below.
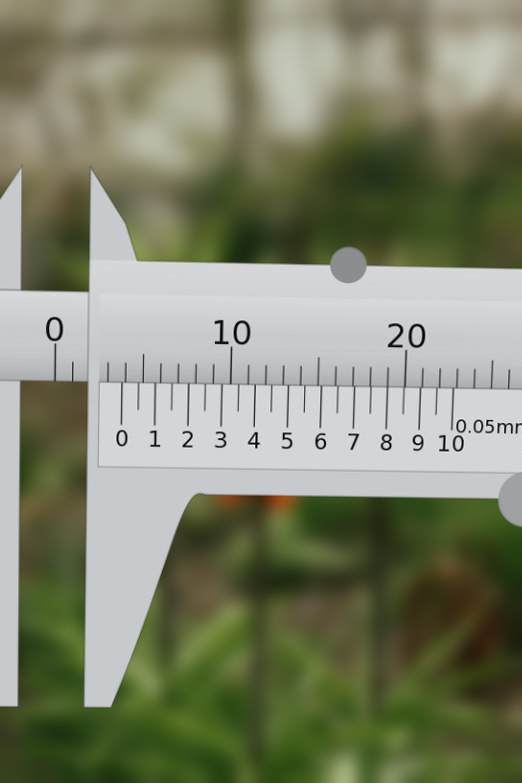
3.8 mm
